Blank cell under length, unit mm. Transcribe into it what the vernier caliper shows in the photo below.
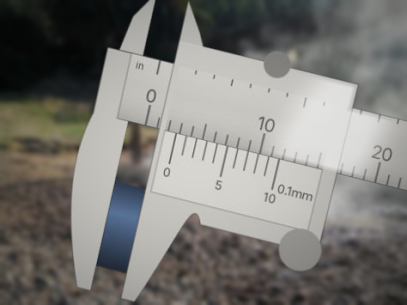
2.7 mm
